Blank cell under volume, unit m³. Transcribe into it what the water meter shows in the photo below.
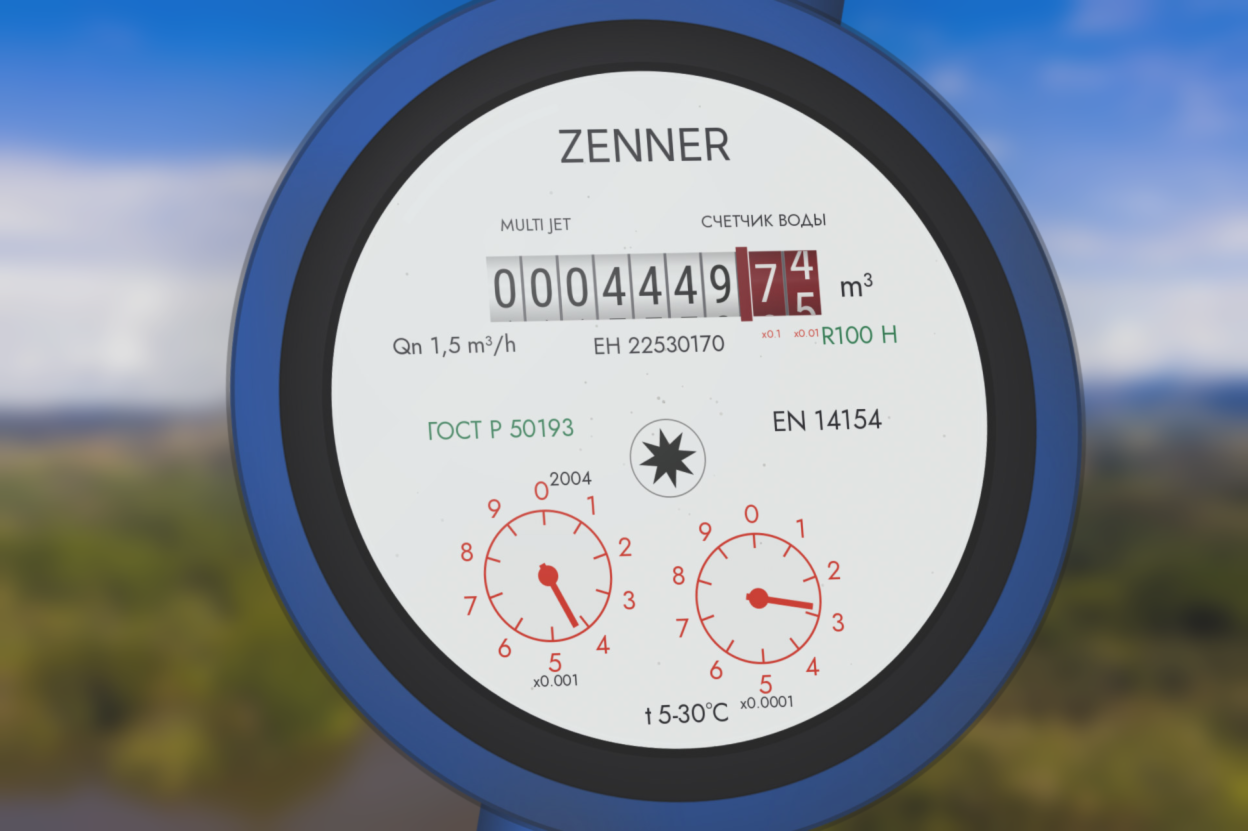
4449.7442 m³
